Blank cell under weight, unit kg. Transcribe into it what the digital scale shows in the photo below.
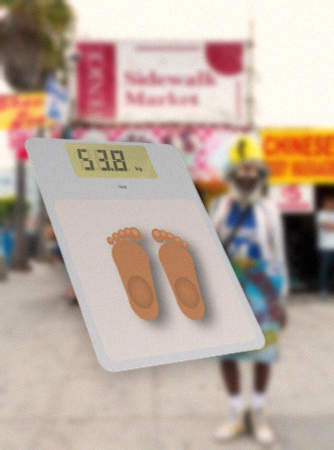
53.8 kg
